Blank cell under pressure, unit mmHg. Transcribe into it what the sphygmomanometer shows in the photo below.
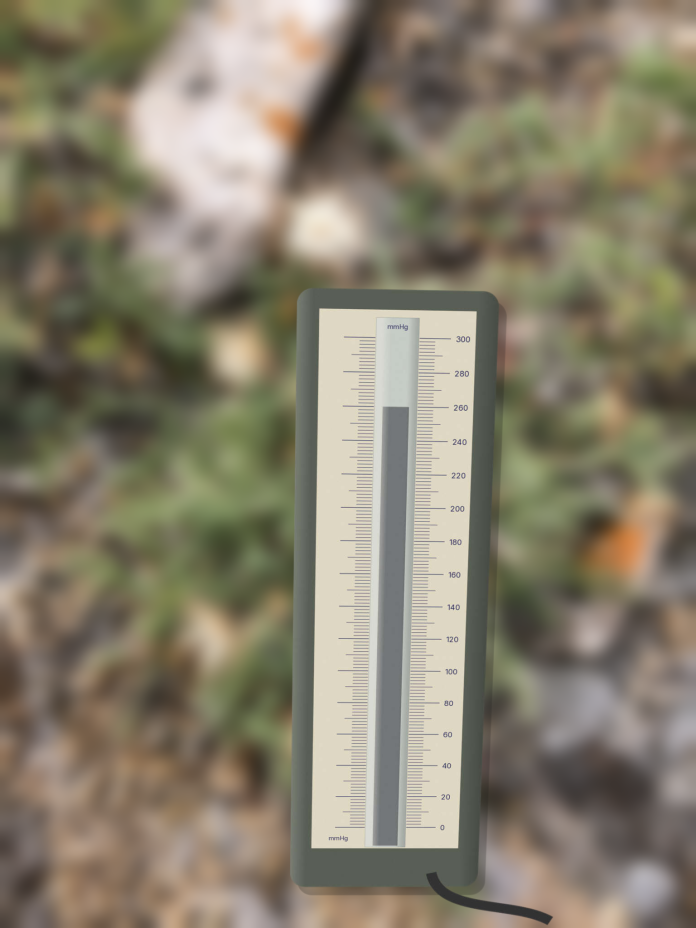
260 mmHg
